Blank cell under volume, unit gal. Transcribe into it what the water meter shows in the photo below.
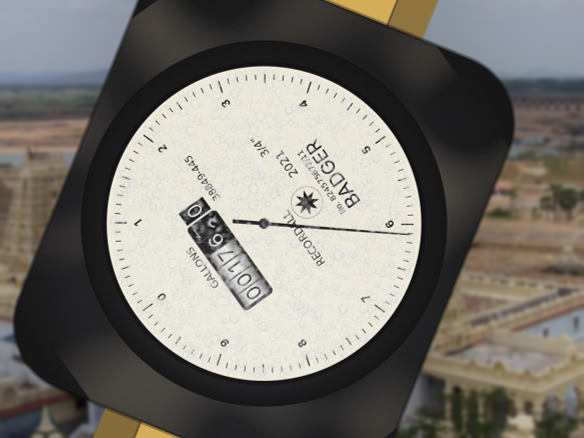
17626.1 gal
